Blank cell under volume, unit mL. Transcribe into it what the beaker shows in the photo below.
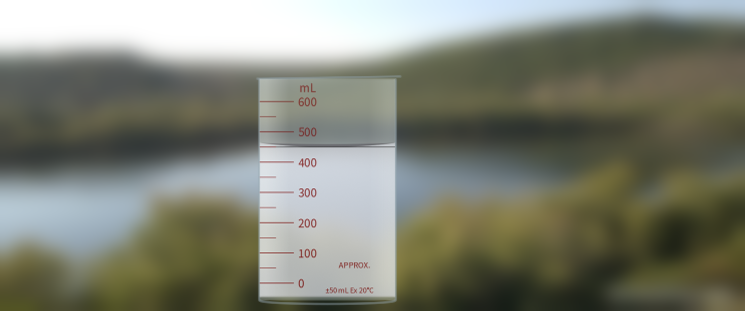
450 mL
